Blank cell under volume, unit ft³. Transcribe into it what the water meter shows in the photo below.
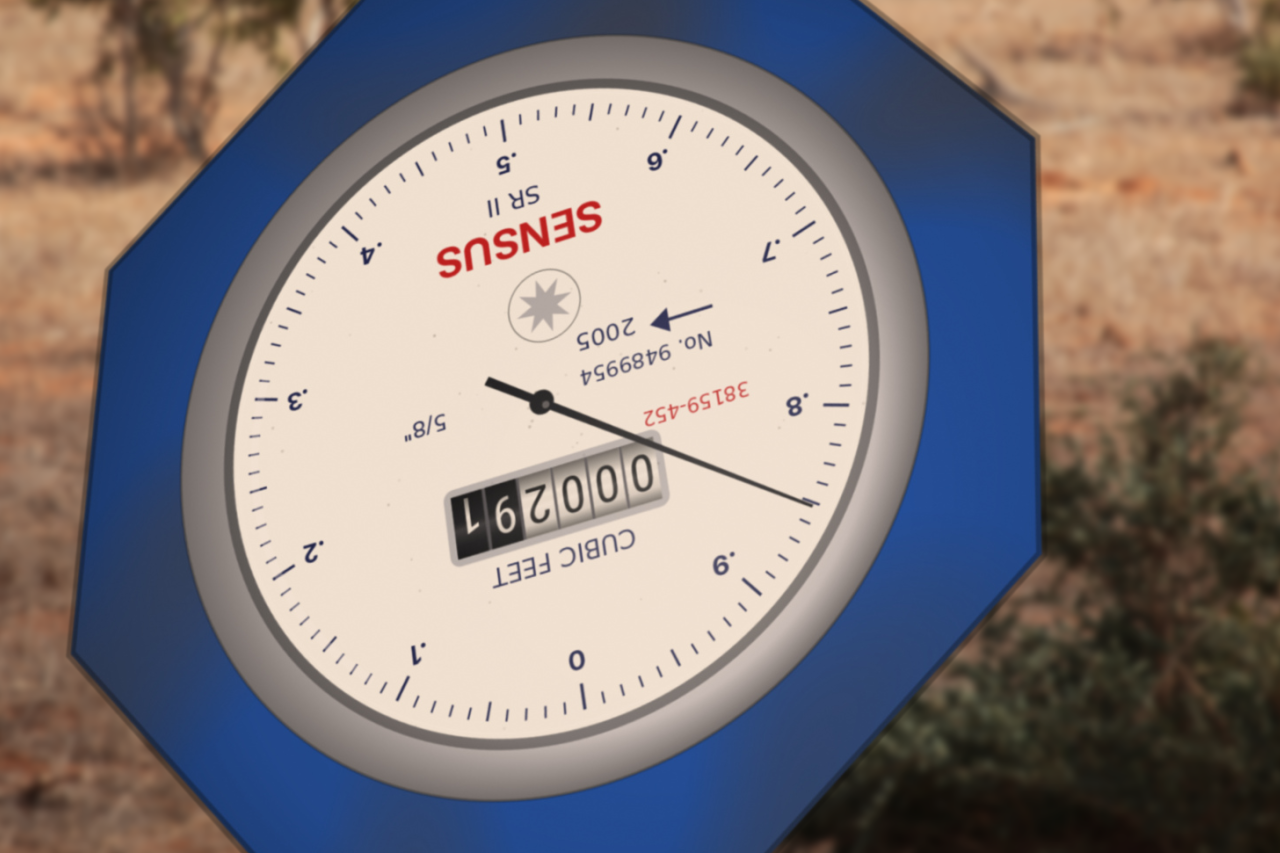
290.85 ft³
